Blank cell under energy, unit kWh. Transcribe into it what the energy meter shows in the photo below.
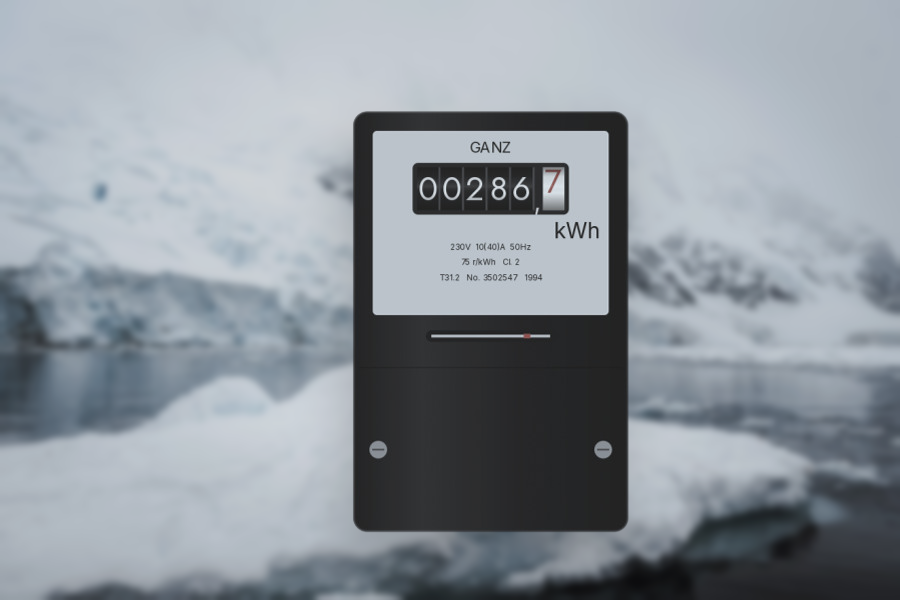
286.7 kWh
